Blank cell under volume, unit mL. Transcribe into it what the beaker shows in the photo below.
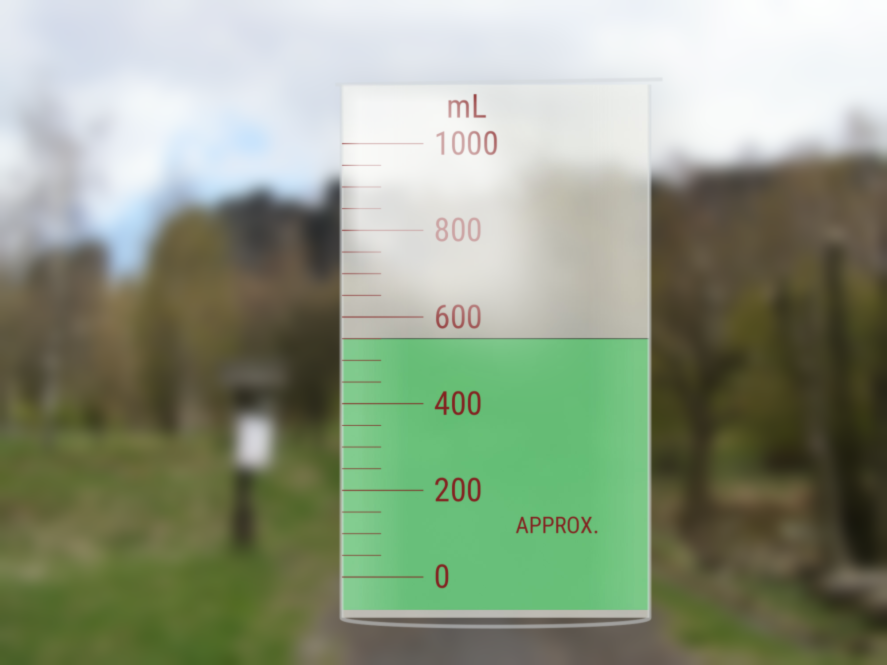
550 mL
